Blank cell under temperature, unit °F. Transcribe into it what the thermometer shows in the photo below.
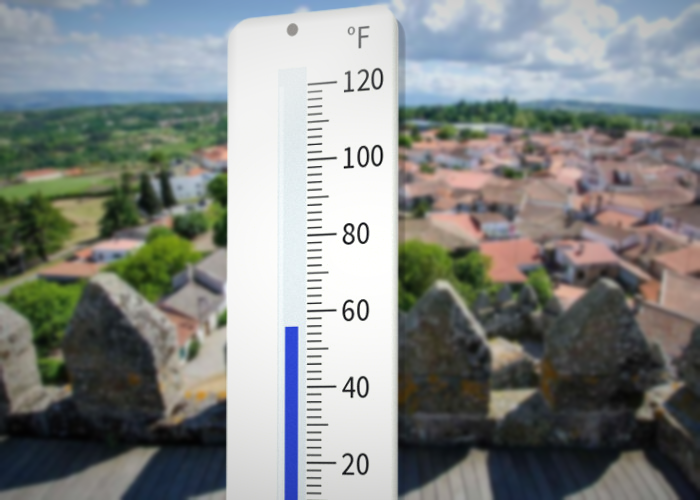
56 °F
